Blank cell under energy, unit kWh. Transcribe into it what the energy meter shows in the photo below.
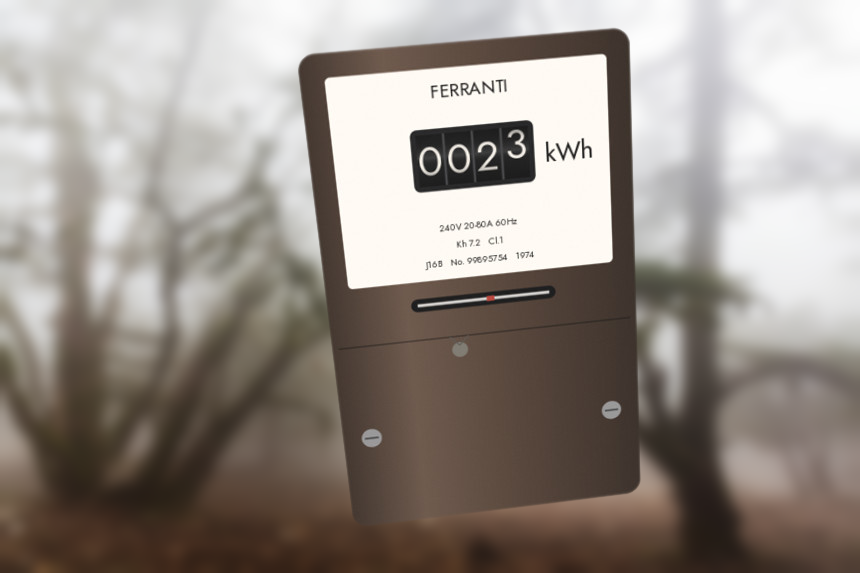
23 kWh
